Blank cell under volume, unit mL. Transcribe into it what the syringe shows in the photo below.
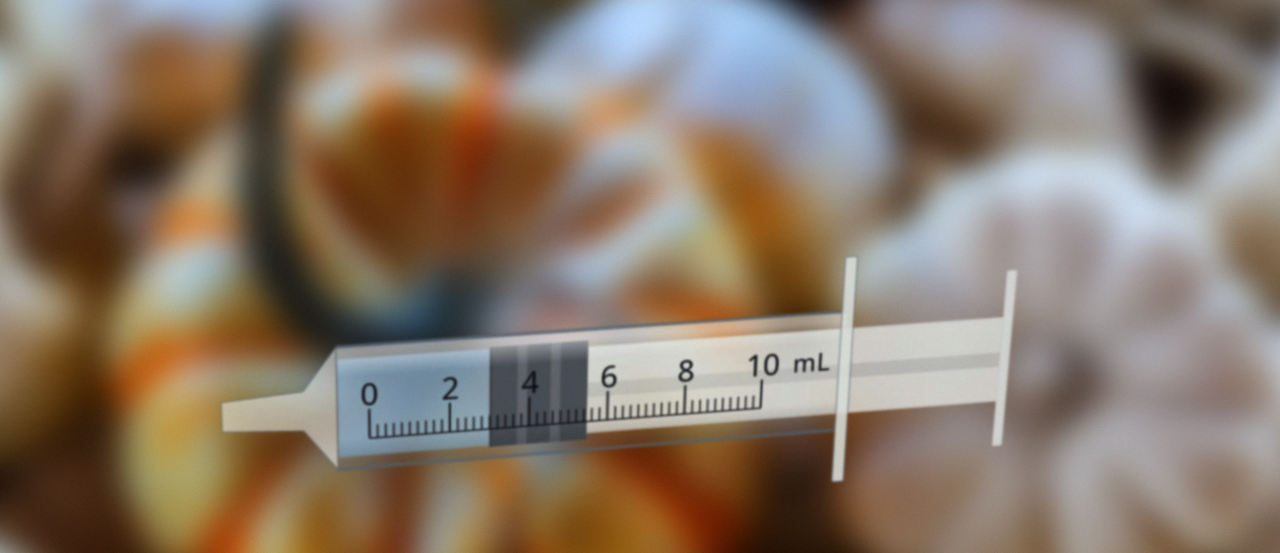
3 mL
